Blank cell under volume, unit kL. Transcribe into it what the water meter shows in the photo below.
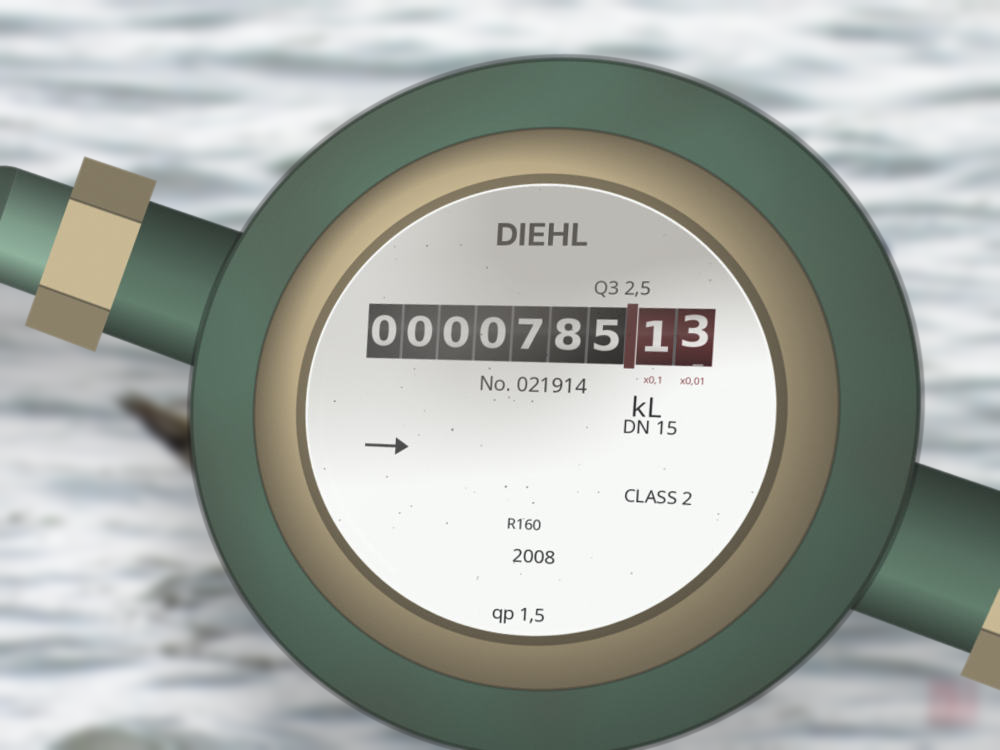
785.13 kL
